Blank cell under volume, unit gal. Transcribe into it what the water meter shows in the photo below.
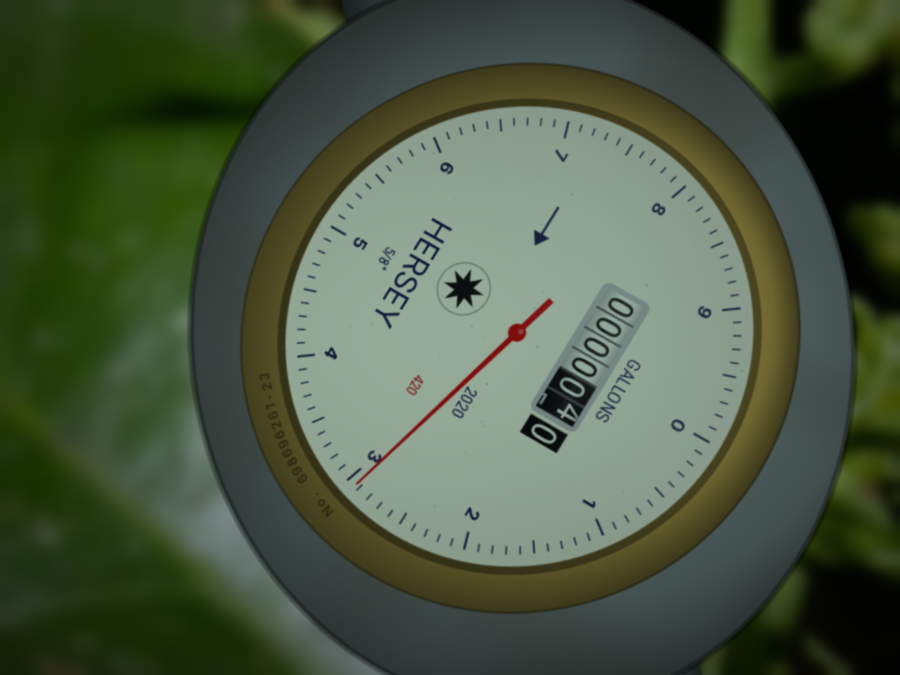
42.9 gal
